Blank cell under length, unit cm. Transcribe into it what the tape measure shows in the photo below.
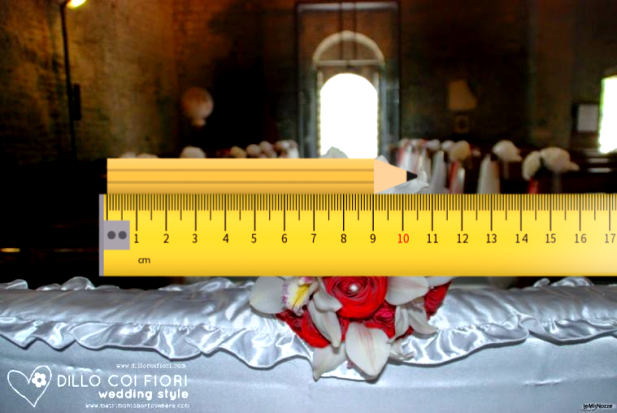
10.5 cm
